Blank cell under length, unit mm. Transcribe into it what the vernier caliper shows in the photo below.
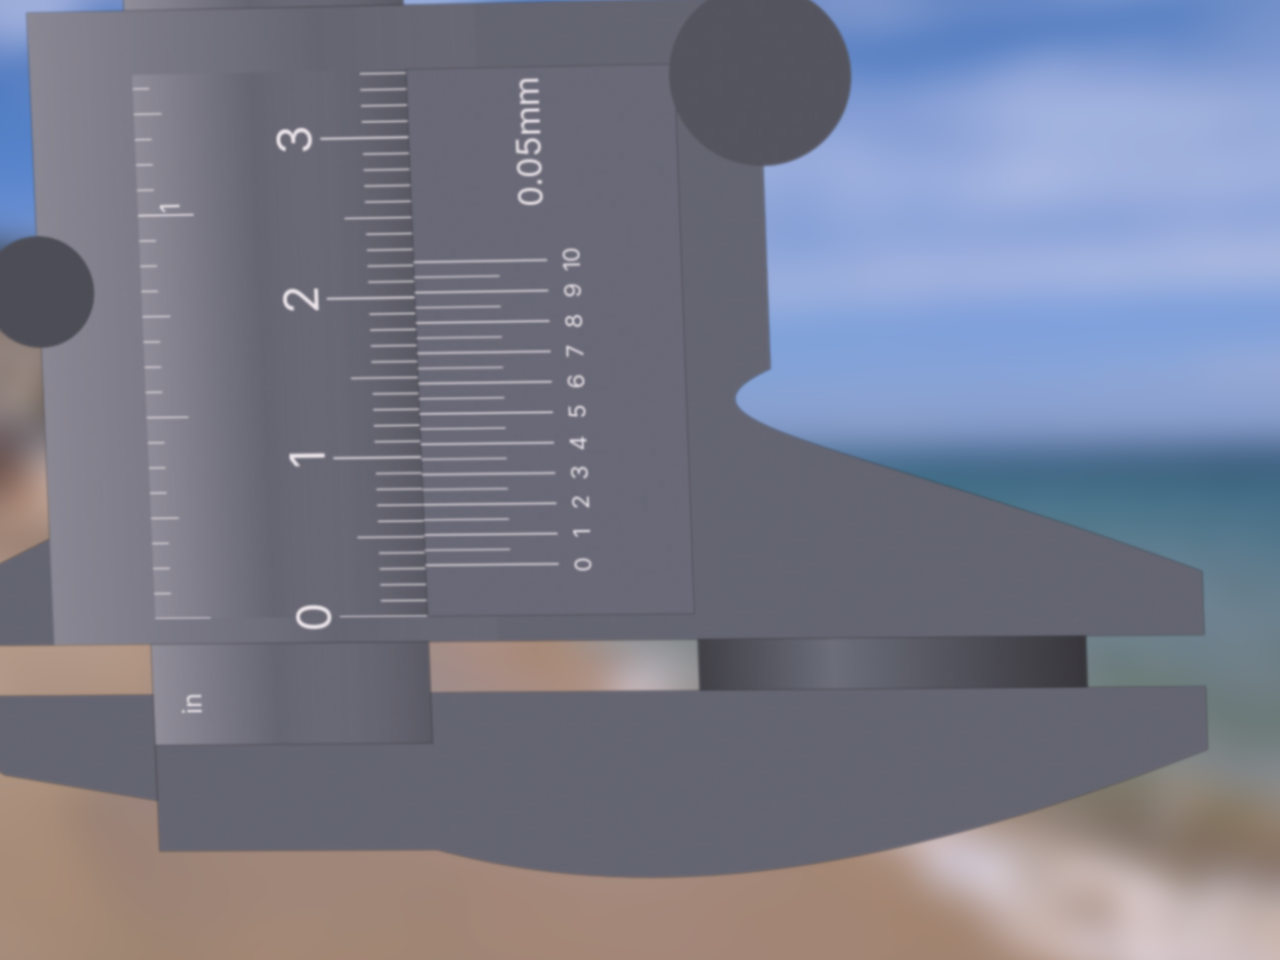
3.2 mm
